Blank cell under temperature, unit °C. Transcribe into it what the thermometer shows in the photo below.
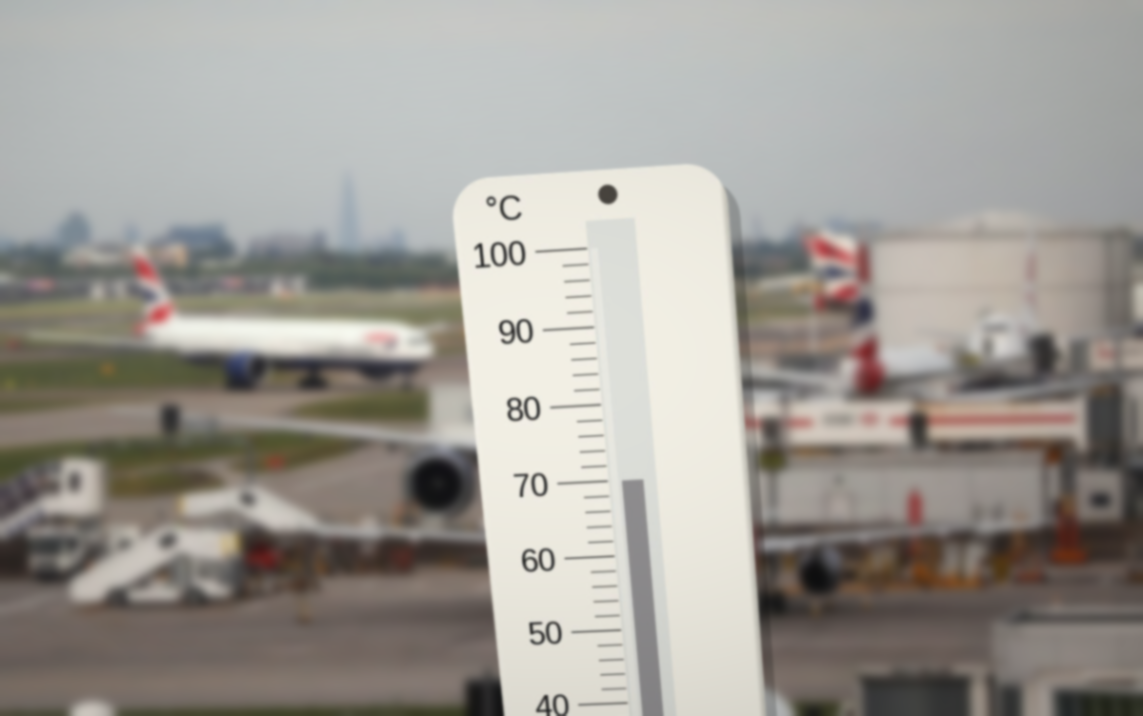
70 °C
